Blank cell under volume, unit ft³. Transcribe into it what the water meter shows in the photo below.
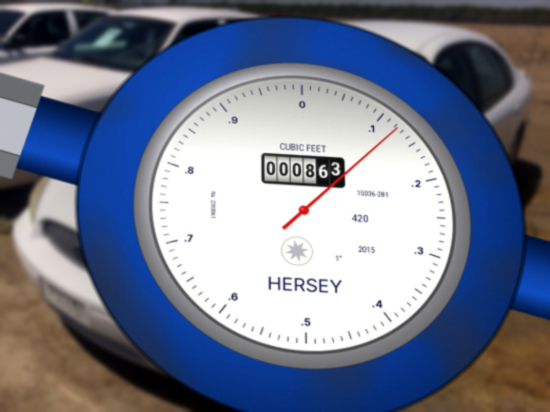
863.12 ft³
